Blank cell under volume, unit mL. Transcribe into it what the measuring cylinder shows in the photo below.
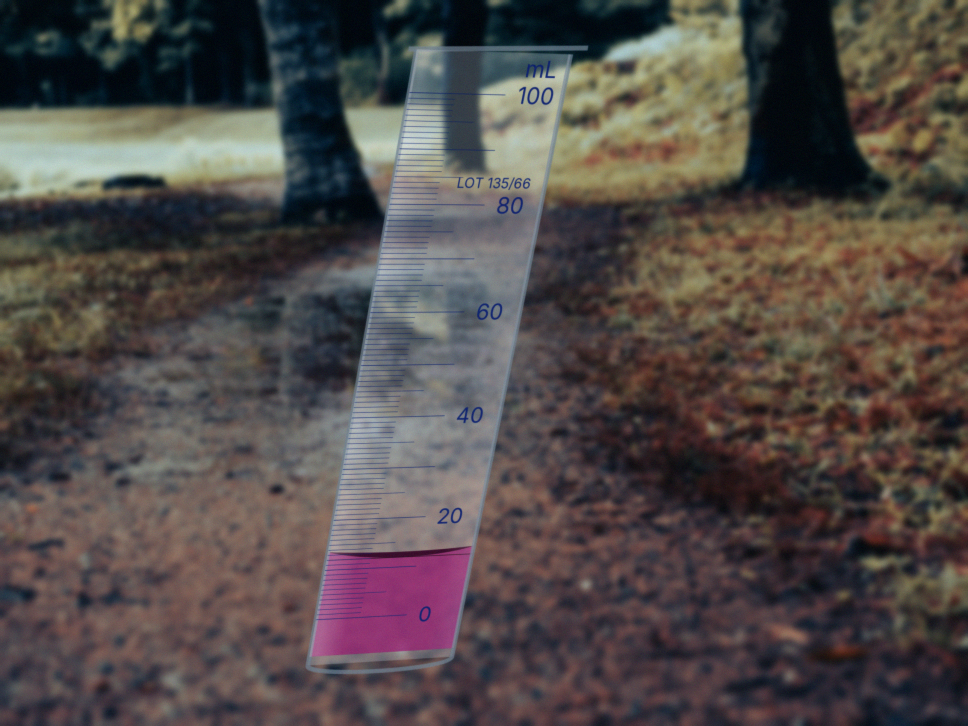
12 mL
